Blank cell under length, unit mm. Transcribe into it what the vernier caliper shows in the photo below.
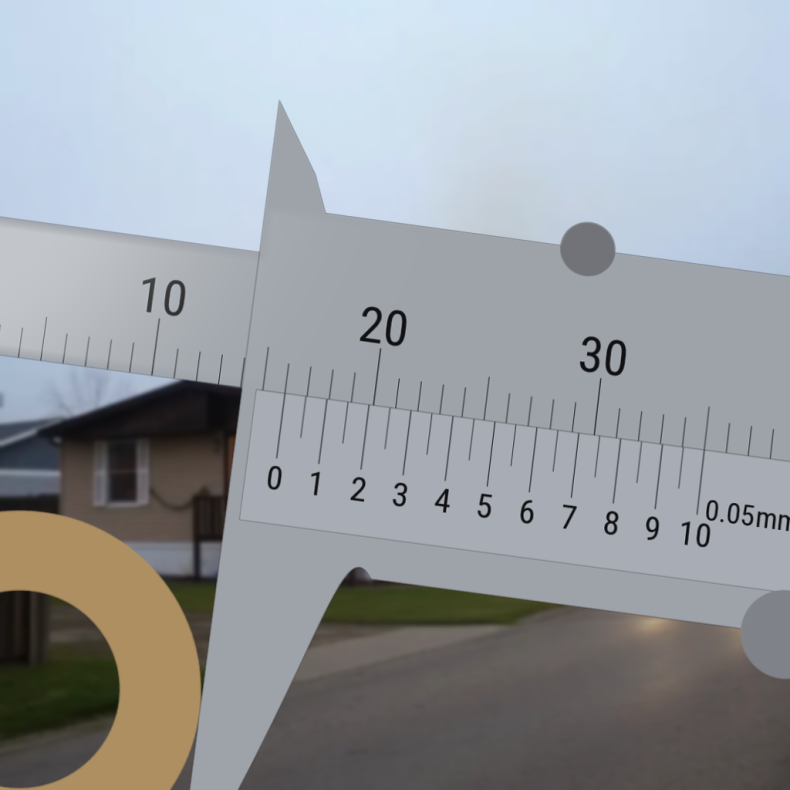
16.00 mm
